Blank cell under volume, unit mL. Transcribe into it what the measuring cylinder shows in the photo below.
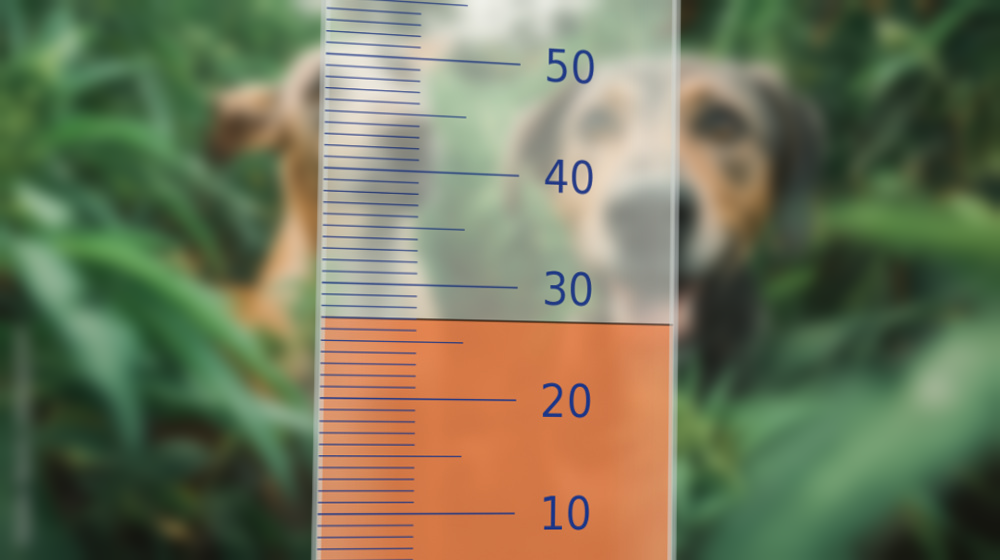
27 mL
